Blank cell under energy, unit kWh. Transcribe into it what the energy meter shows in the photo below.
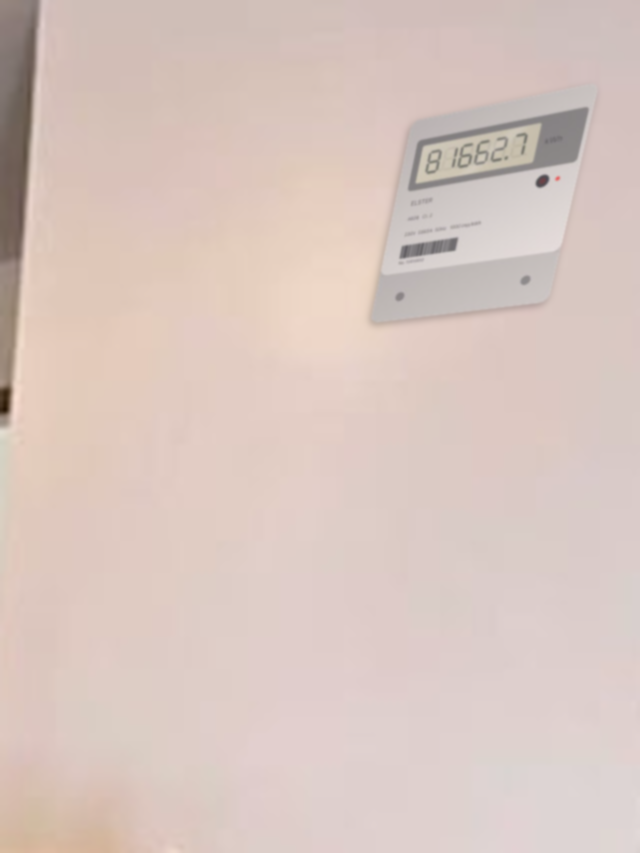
81662.7 kWh
